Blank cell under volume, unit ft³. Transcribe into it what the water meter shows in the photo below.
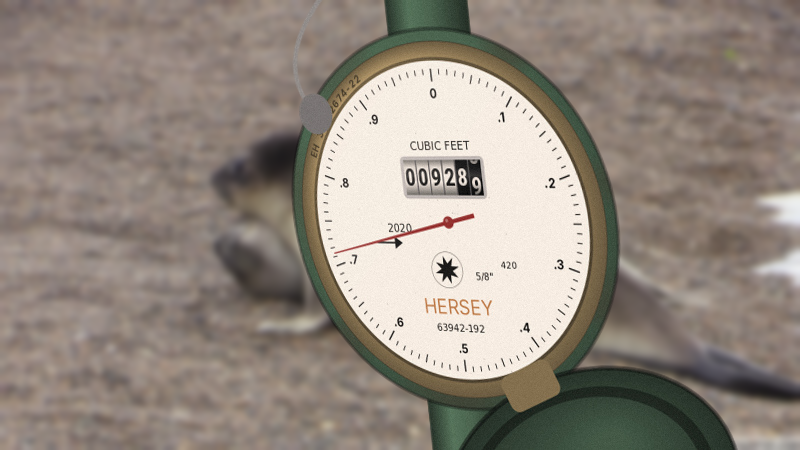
9288.71 ft³
